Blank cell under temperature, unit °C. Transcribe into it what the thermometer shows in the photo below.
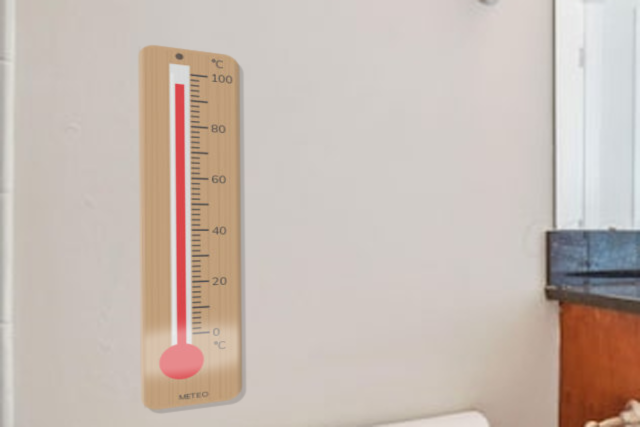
96 °C
